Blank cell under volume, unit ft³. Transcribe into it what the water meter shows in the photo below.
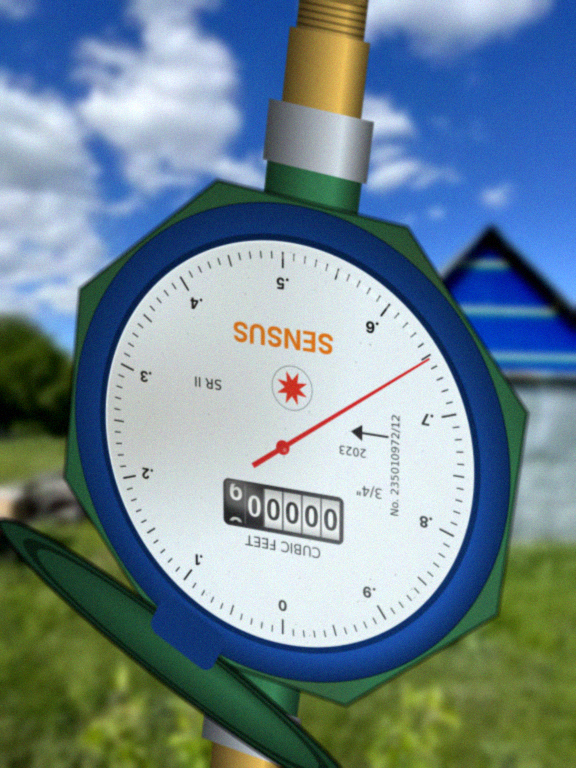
8.65 ft³
